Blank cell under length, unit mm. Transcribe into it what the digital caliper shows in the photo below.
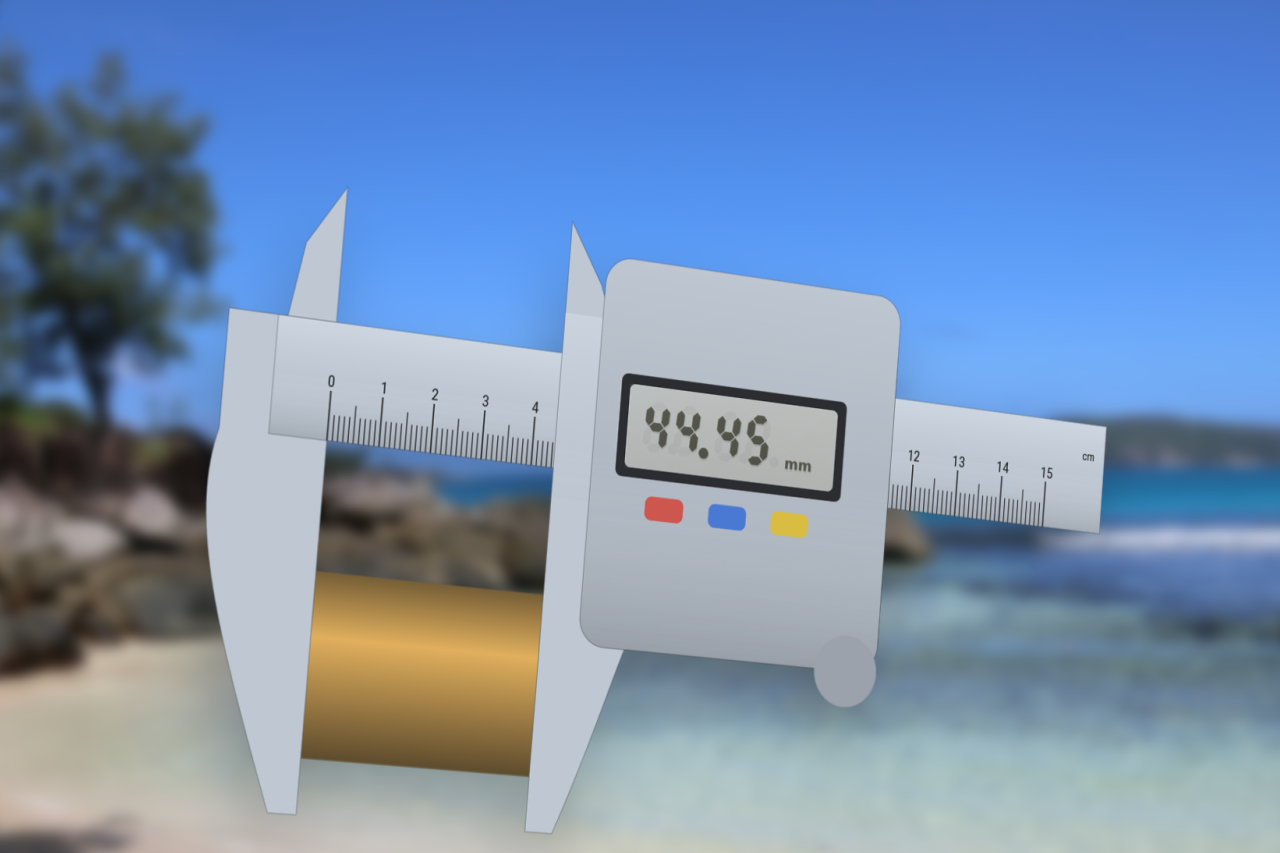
44.45 mm
